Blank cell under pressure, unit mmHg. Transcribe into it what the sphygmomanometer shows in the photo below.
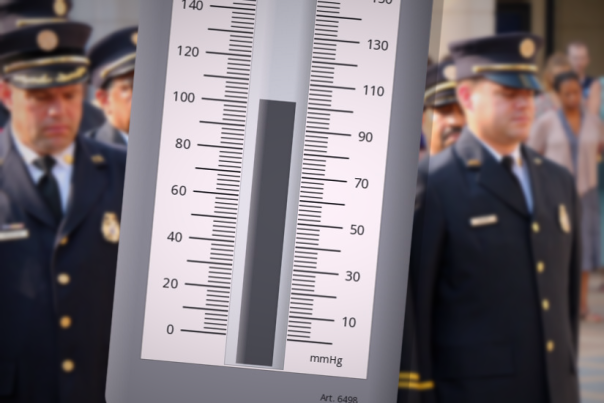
102 mmHg
